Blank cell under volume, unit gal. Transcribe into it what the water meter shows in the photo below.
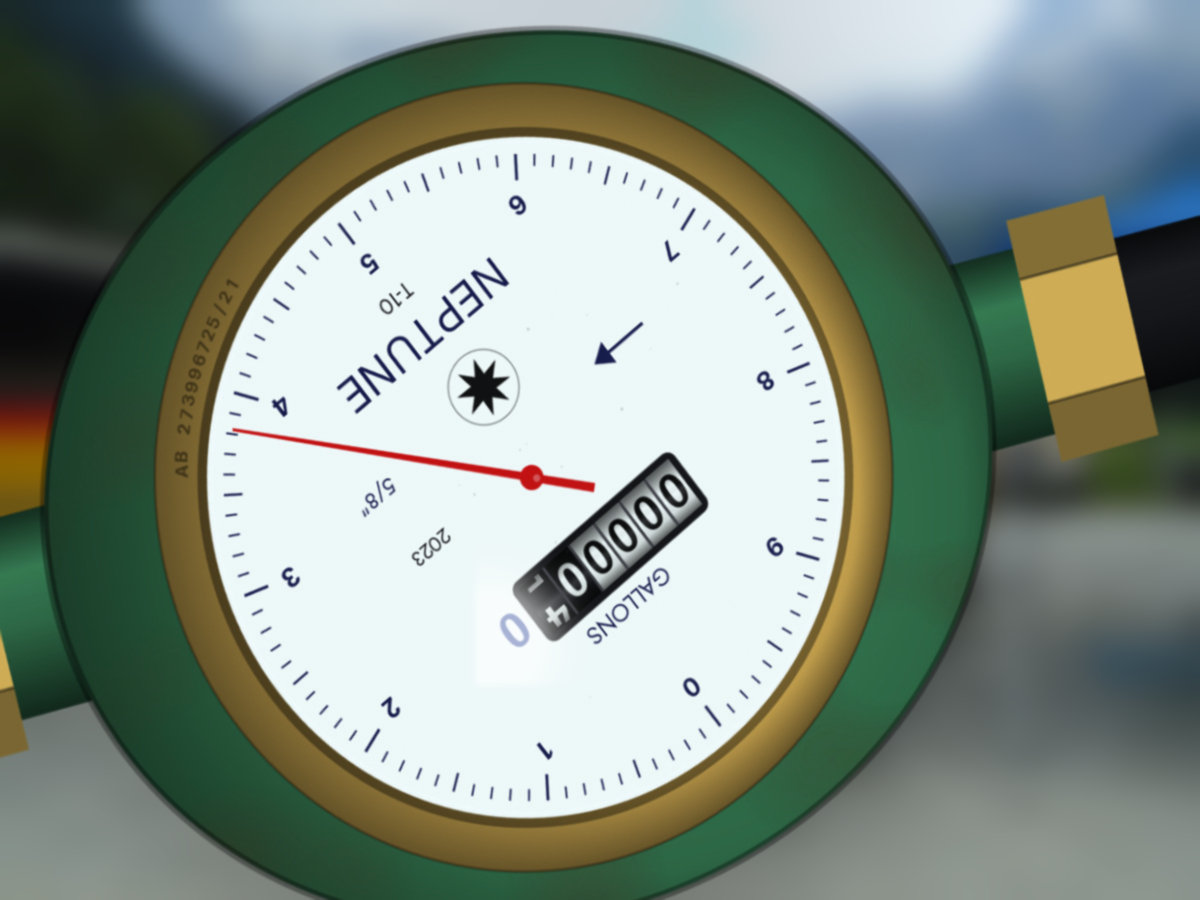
43.8 gal
